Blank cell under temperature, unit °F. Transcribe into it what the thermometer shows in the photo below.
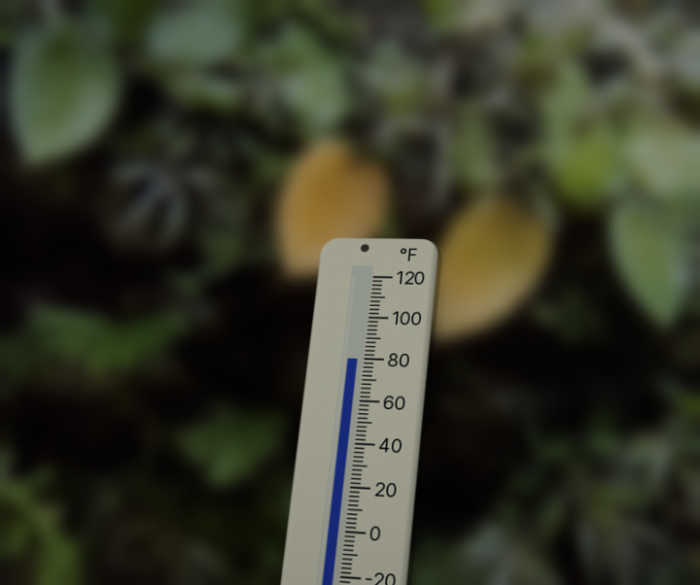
80 °F
